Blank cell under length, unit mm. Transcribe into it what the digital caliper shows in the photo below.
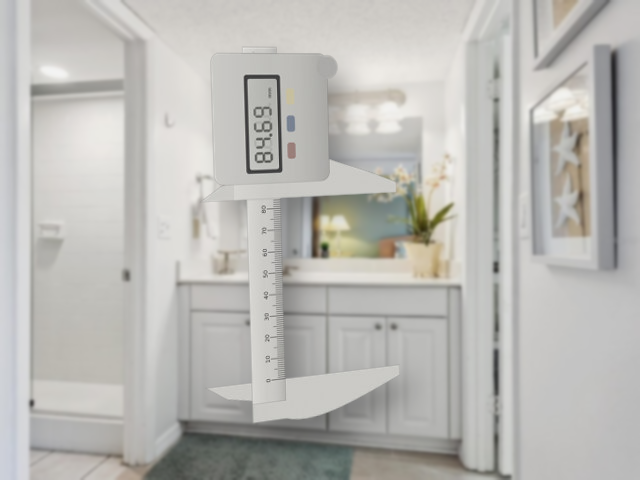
84.69 mm
